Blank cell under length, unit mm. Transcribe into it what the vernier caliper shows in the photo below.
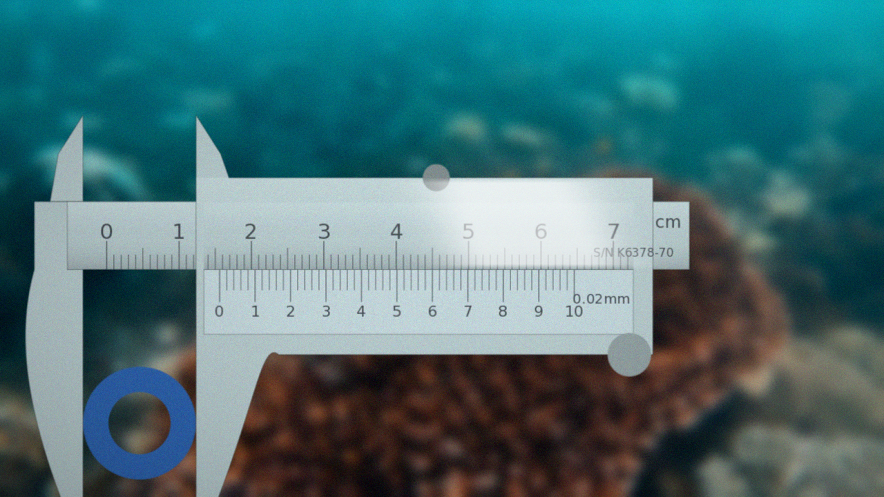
15.6 mm
